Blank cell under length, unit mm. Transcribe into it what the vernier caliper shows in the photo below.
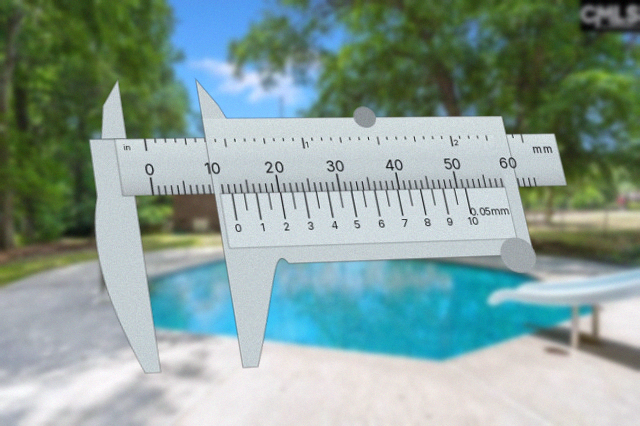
12.4 mm
